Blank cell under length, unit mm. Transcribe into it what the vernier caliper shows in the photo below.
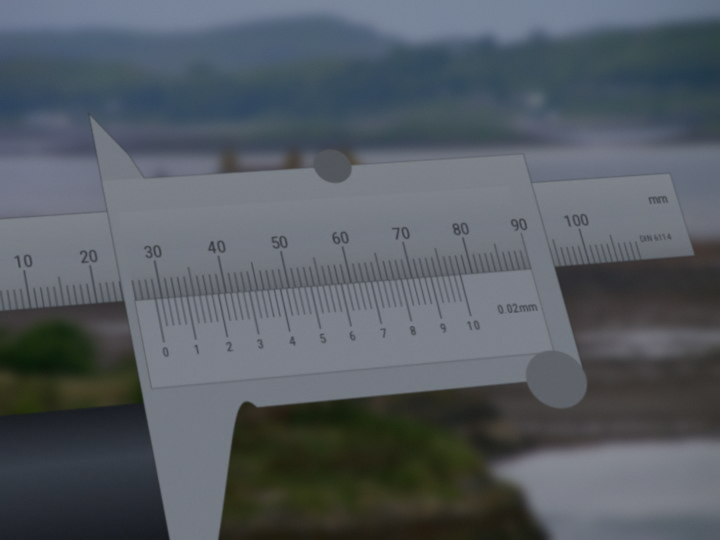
29.0 mm
